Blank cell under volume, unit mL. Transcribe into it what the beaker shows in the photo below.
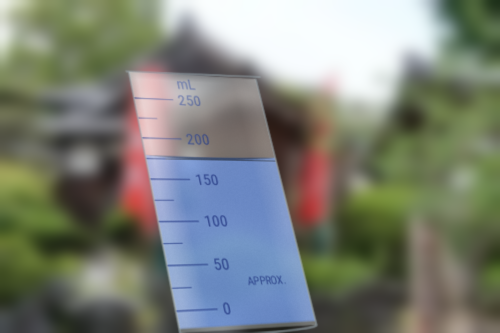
175 mL
